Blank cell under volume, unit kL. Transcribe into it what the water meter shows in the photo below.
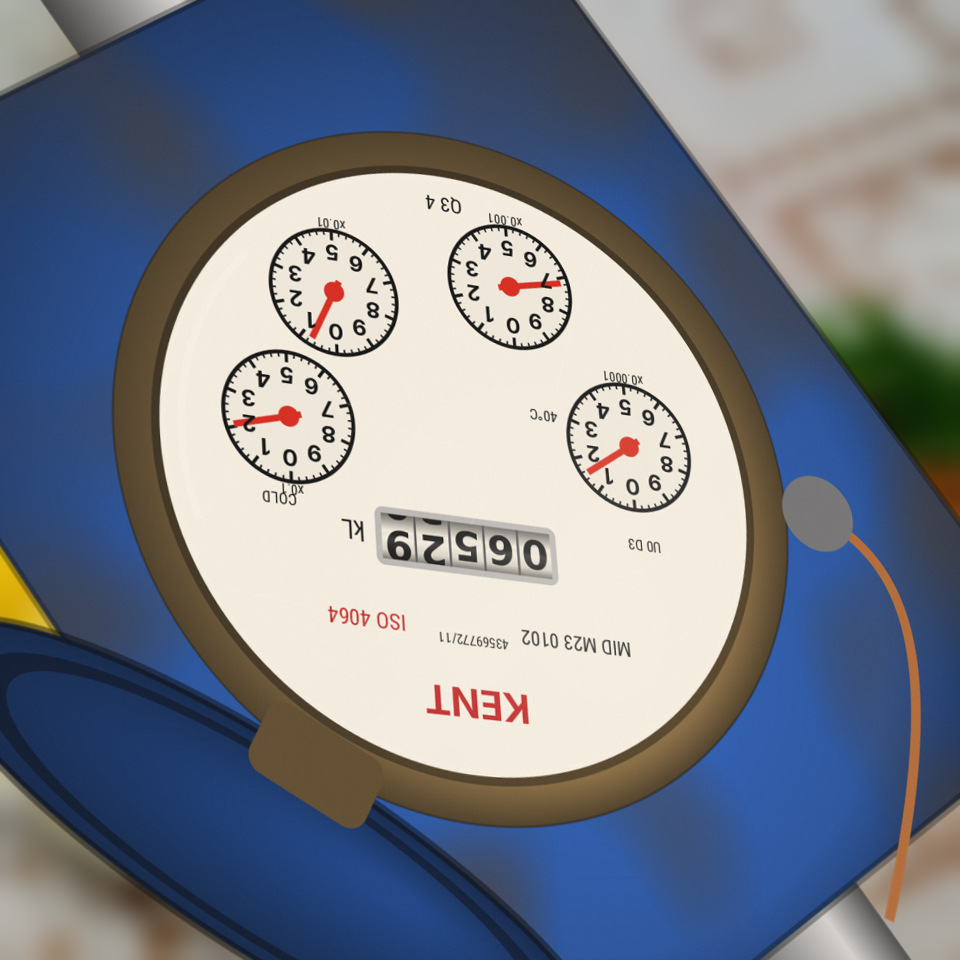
6529.2071 kL
